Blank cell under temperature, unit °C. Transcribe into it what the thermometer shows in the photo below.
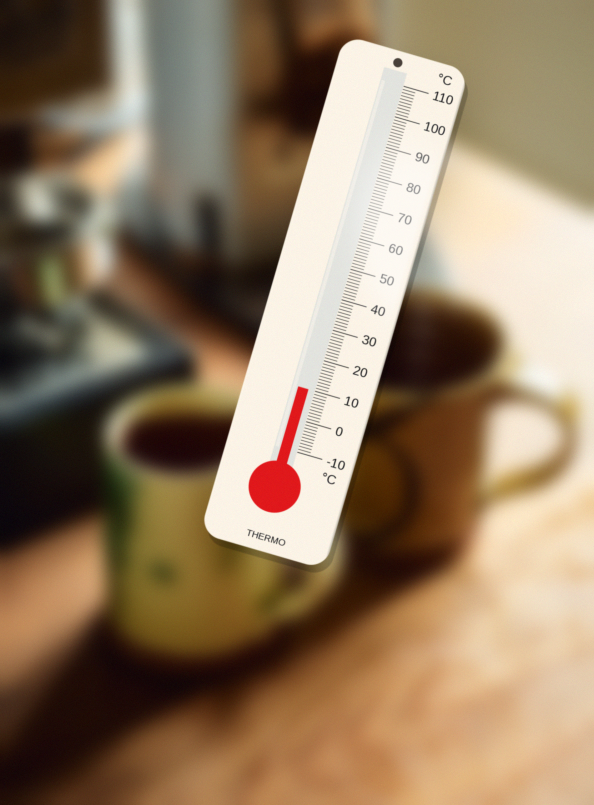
10 °C
